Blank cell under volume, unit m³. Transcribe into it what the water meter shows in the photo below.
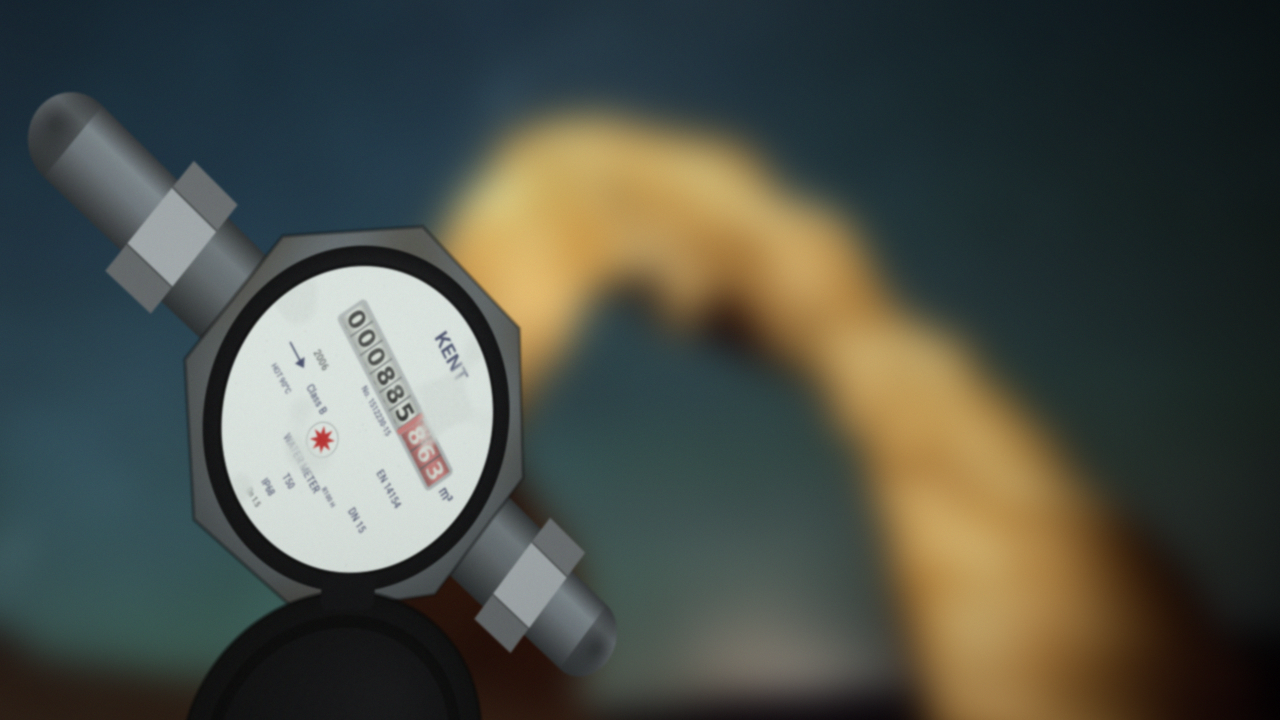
885.863 m³
